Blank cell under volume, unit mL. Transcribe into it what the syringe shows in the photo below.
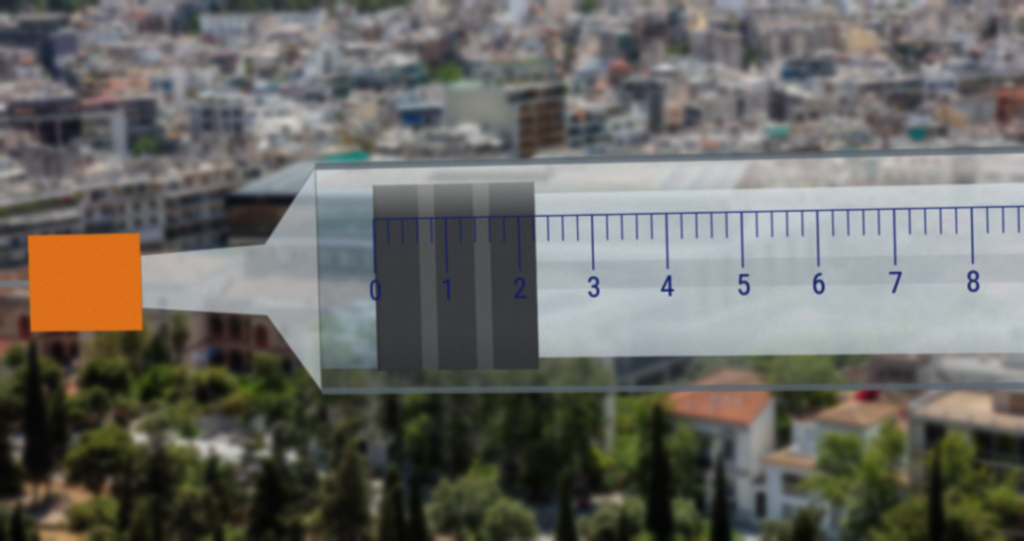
0 mL
